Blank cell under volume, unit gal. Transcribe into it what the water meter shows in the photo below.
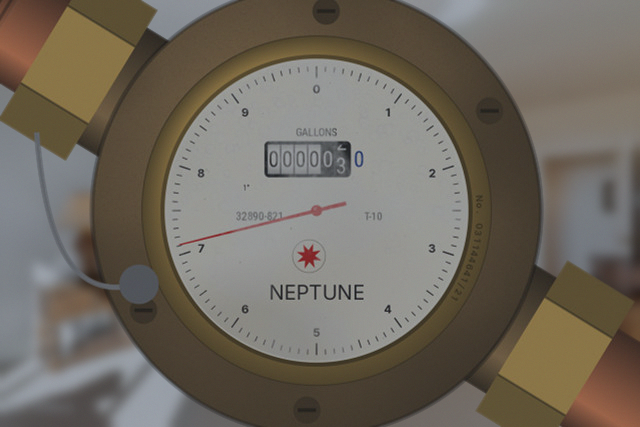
27.1 gal
